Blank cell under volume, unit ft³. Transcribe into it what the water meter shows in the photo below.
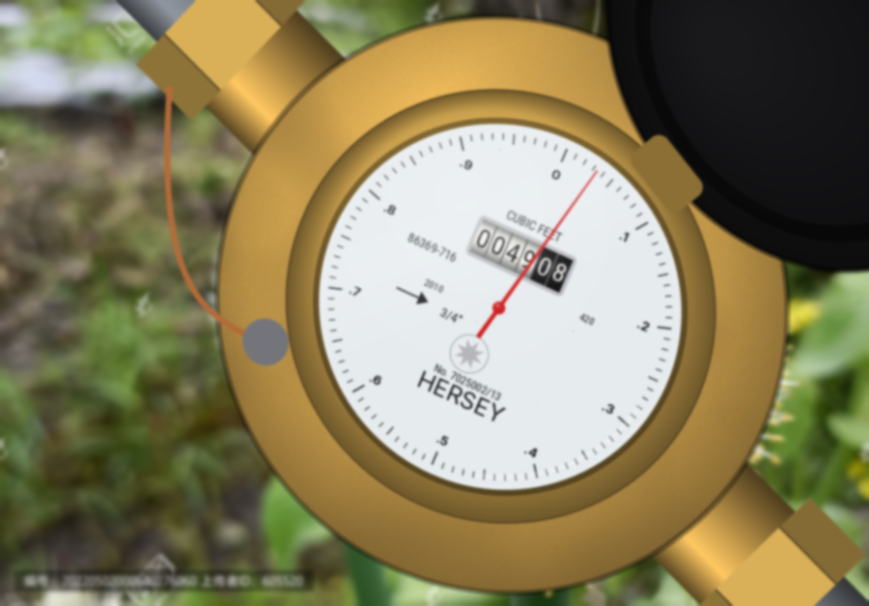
4908.03 ft³
